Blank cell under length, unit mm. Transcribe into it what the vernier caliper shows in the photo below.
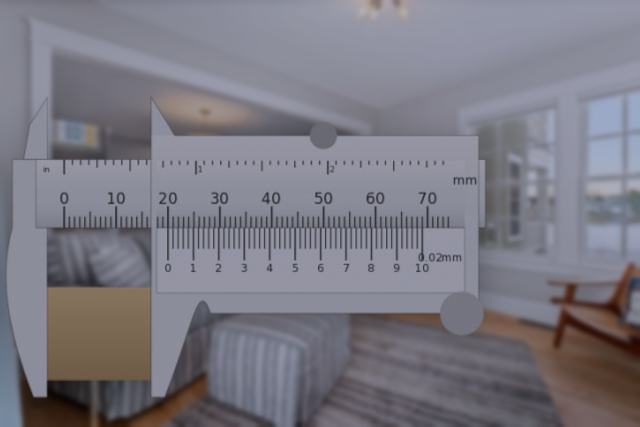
20.0 mm
